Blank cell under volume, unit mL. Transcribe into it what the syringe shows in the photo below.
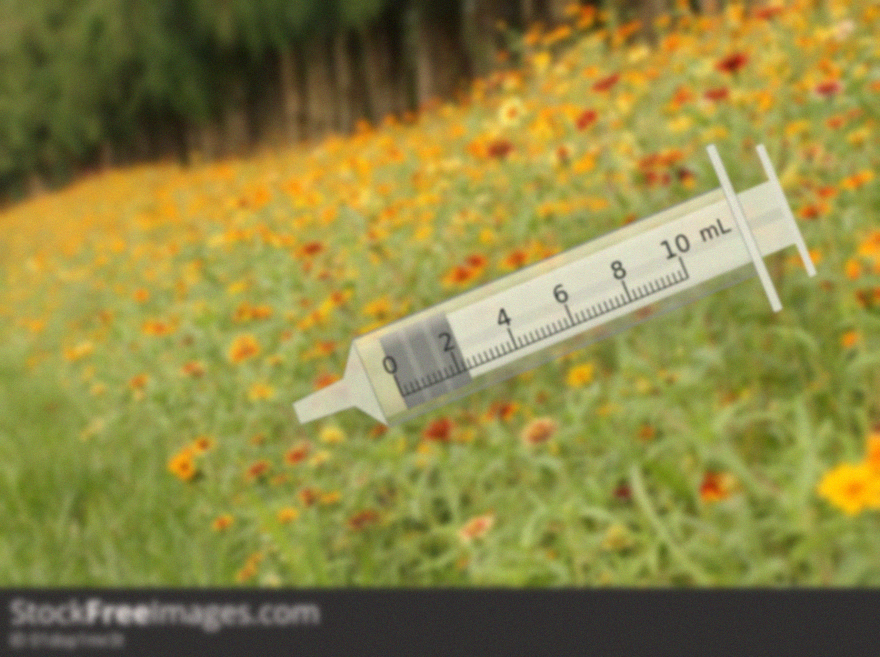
0 mL
